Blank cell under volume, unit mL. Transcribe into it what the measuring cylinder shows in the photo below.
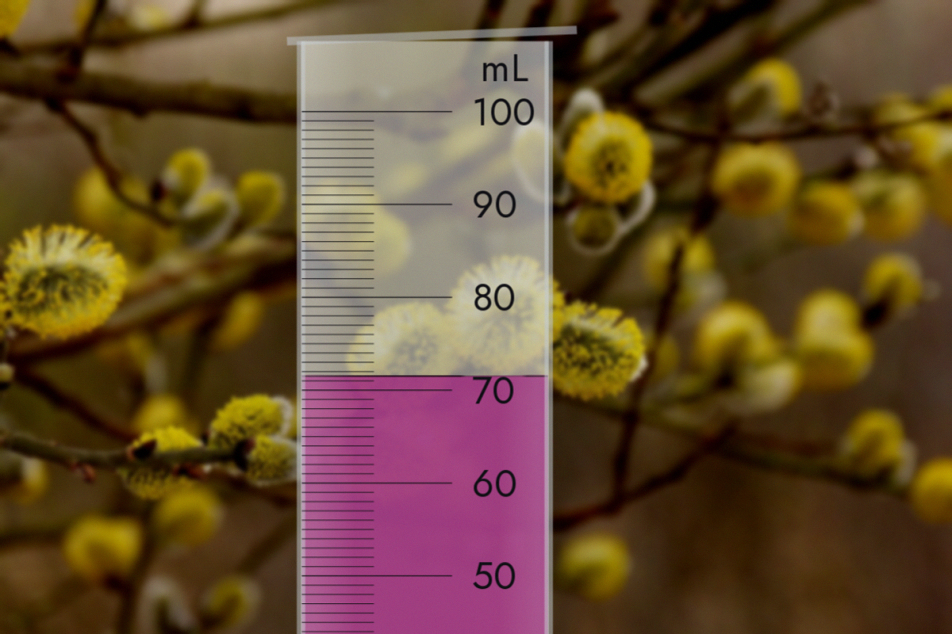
71.5 mL
